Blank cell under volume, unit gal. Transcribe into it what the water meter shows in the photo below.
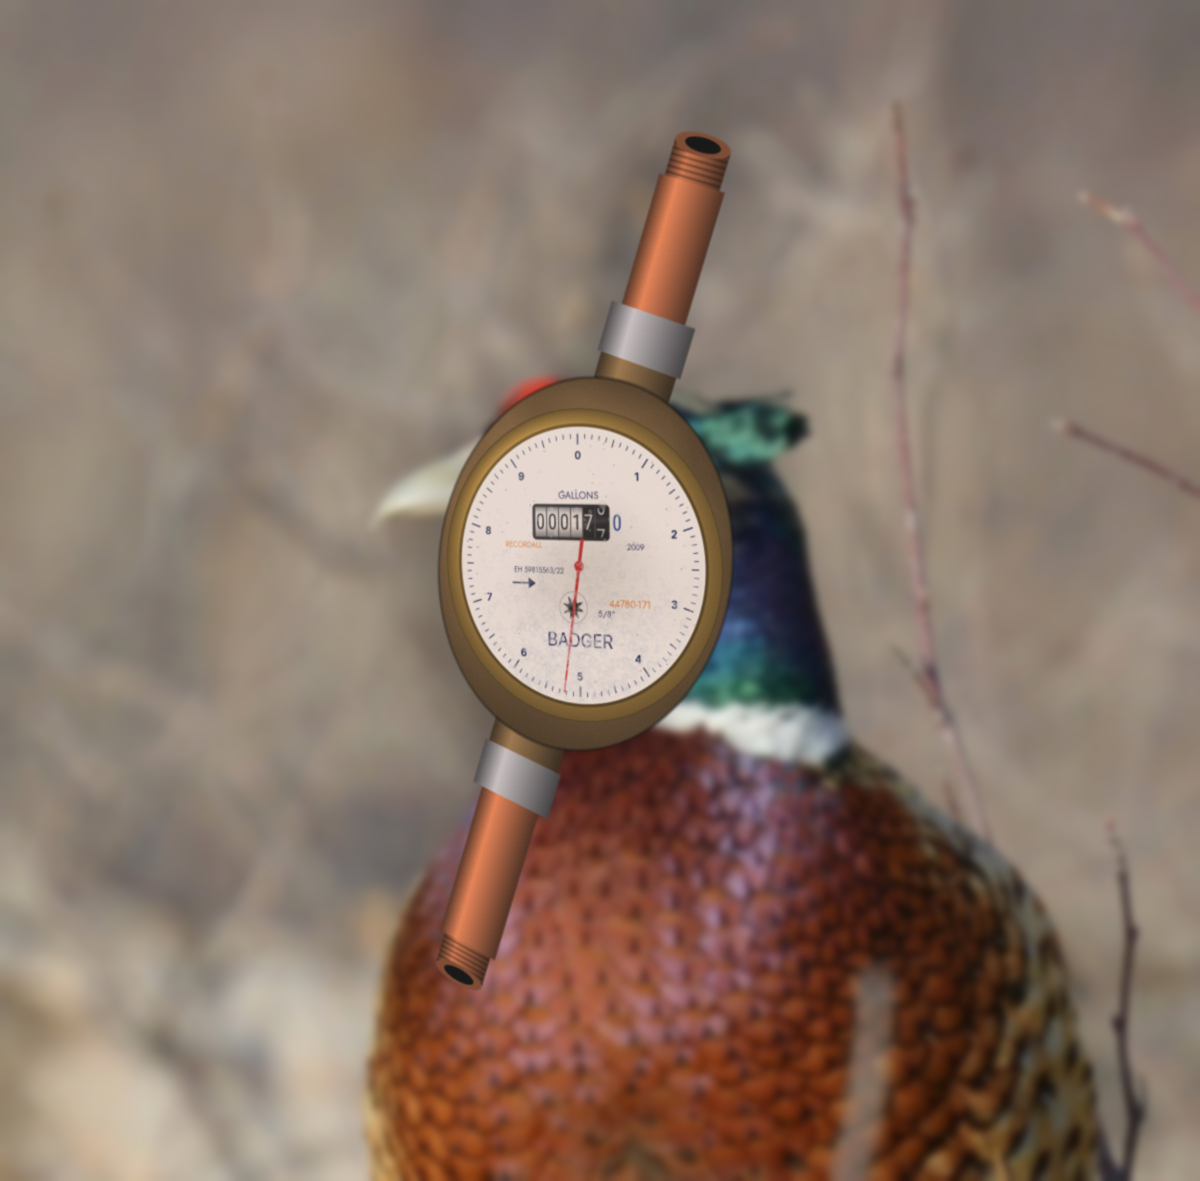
1765.2 gal
